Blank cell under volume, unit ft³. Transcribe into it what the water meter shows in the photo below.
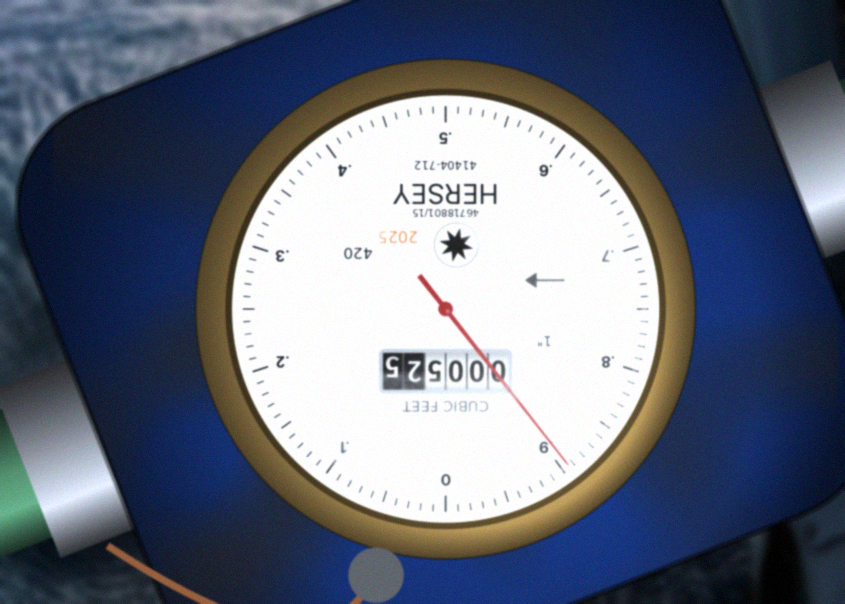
524.89 ft³
